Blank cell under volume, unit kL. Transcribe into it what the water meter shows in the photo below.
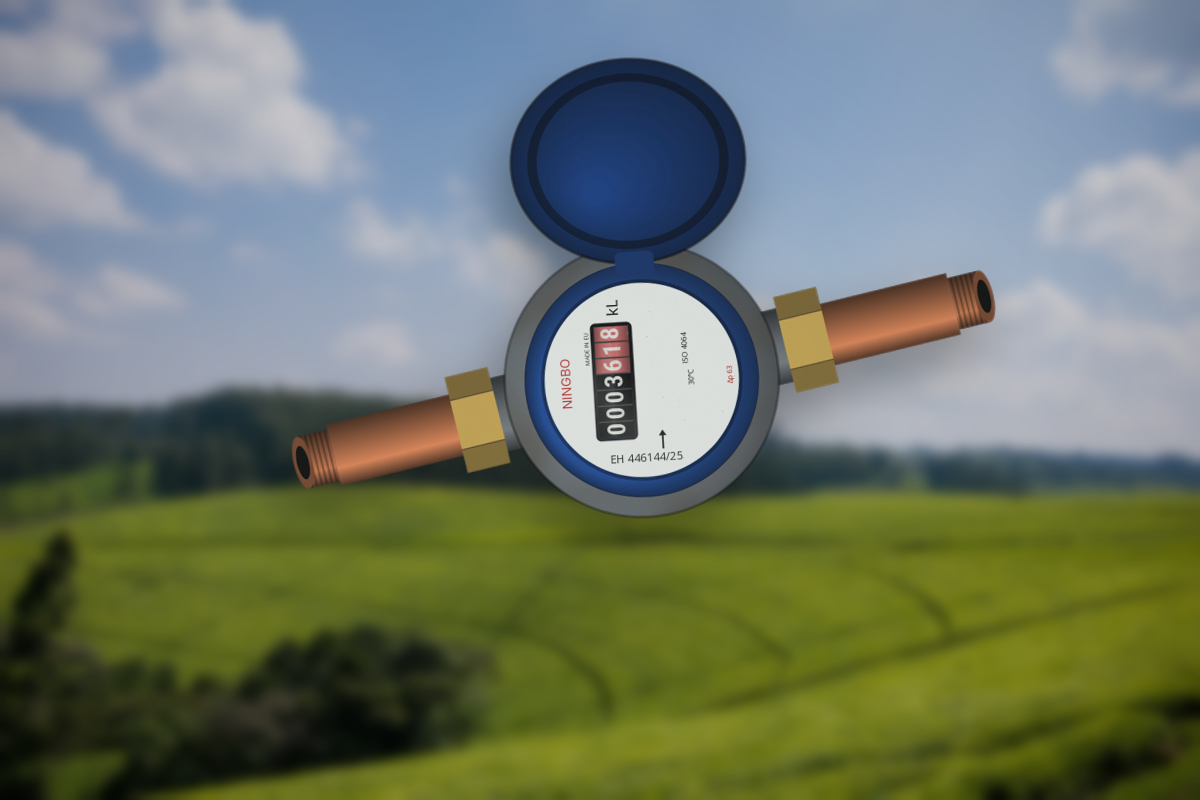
3.618 kL
